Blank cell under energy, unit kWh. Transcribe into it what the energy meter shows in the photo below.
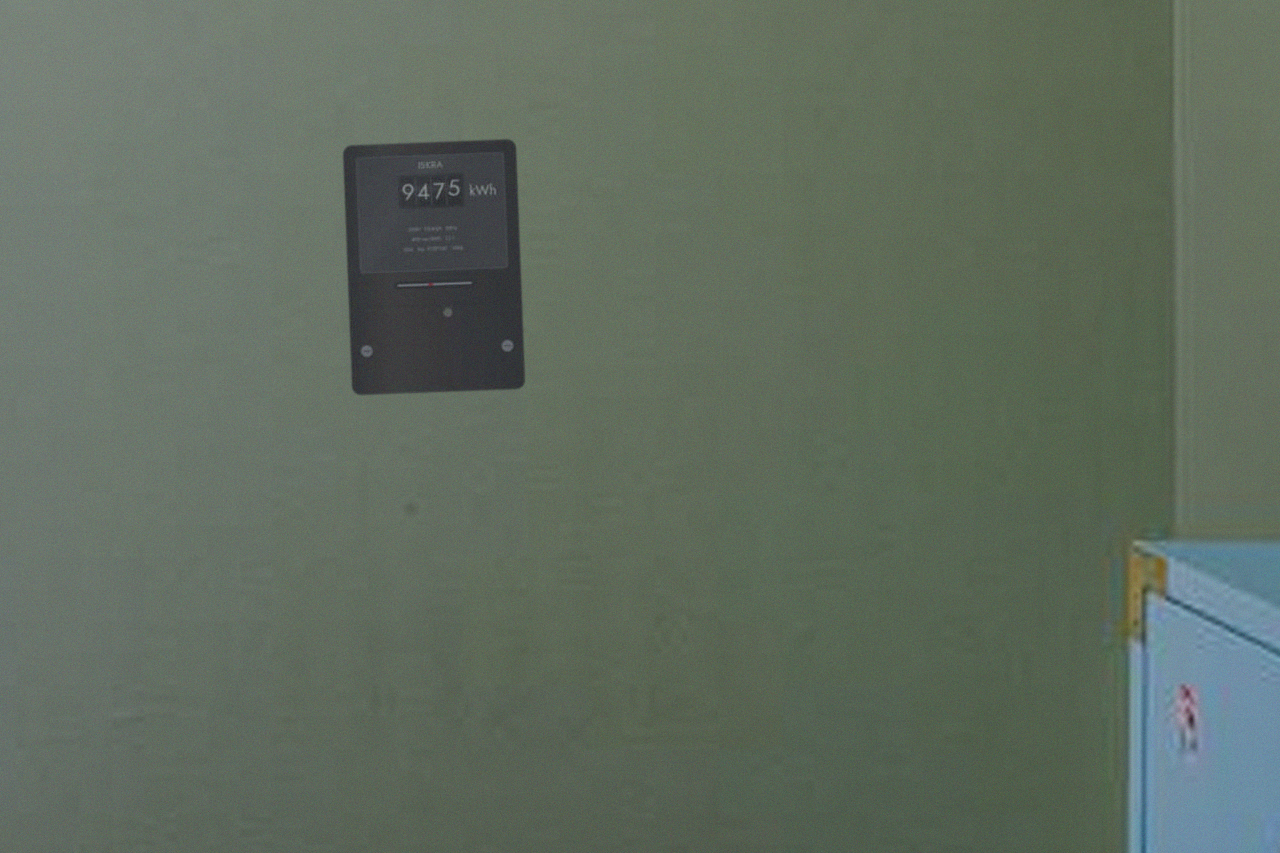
9475 kWh
